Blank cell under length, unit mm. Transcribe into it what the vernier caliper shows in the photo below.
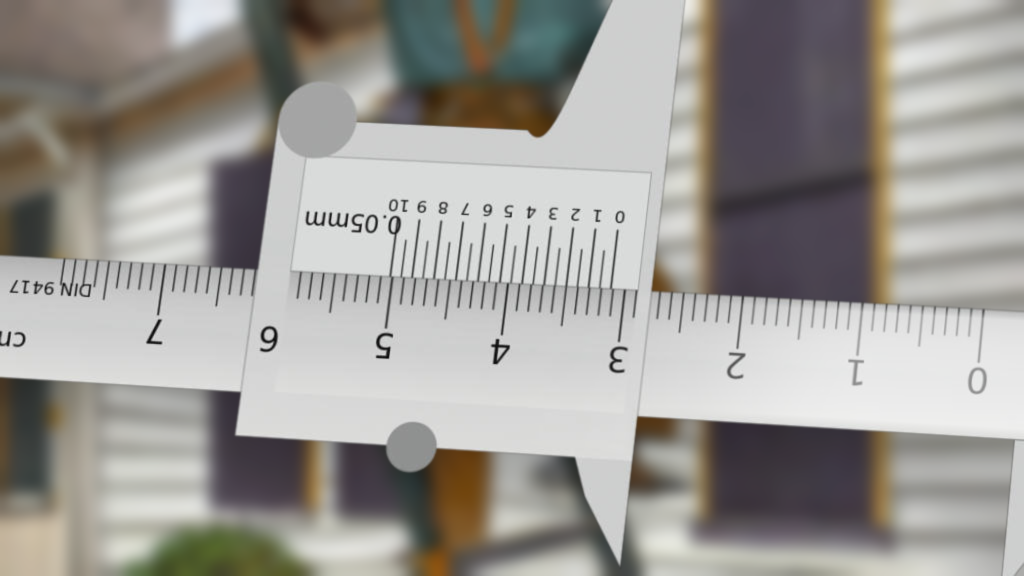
31.2 mm
